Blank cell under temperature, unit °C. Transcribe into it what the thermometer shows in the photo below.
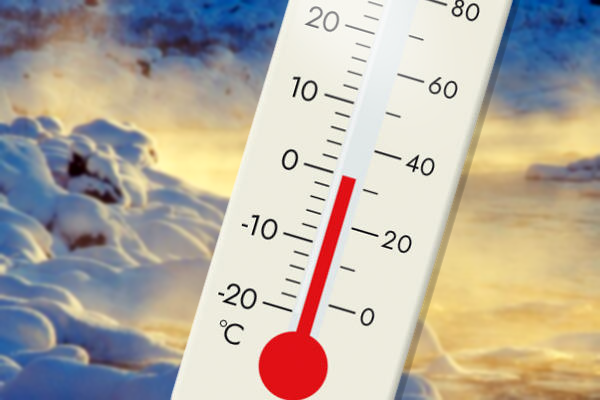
0 °C
